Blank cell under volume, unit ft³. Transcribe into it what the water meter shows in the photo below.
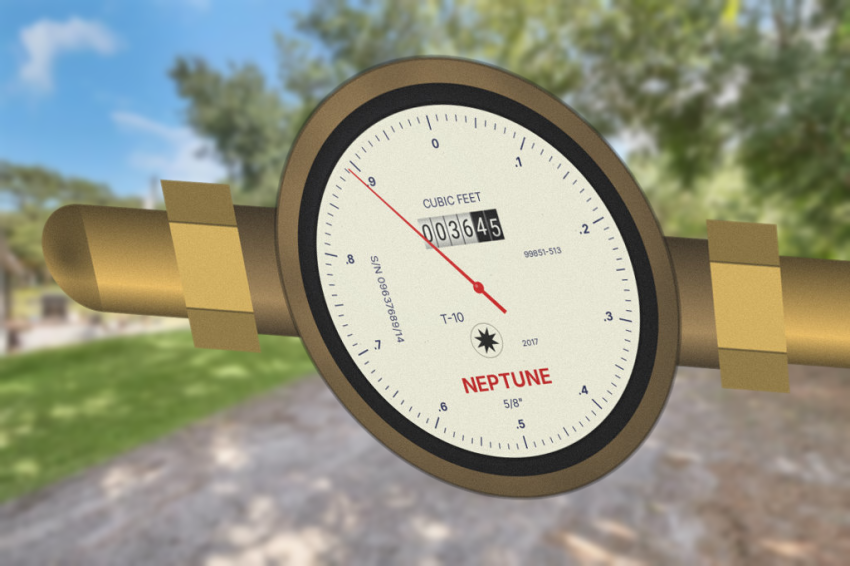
3644.89 ft³
